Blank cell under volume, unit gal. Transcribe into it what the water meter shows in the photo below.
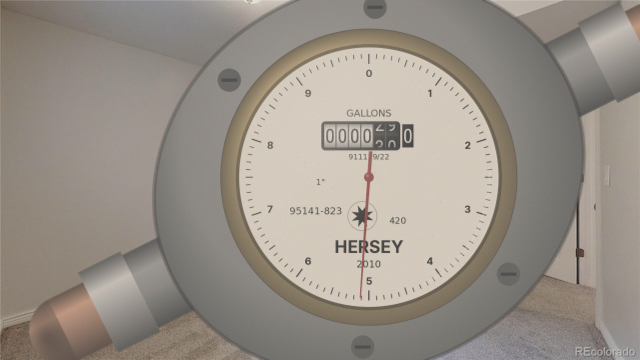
295.1 gal
